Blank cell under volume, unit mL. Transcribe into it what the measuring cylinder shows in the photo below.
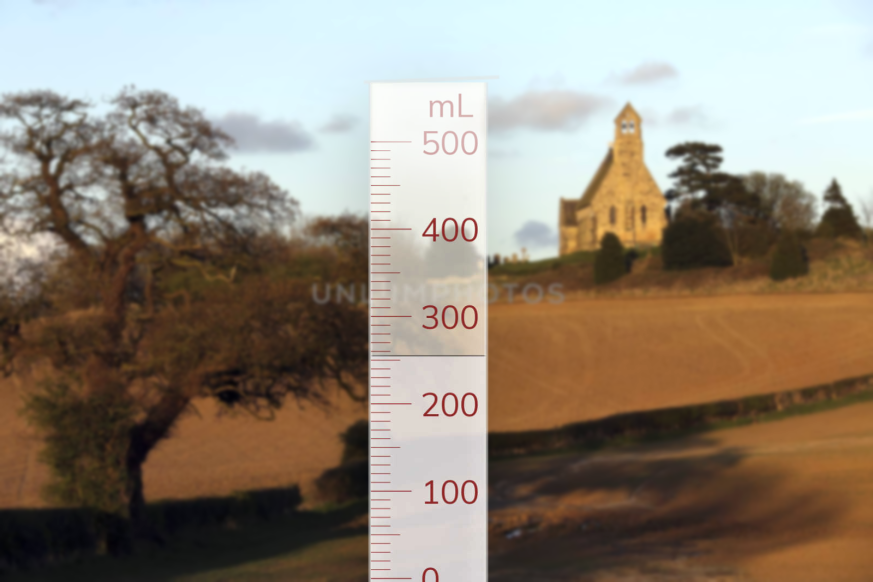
255 mL
